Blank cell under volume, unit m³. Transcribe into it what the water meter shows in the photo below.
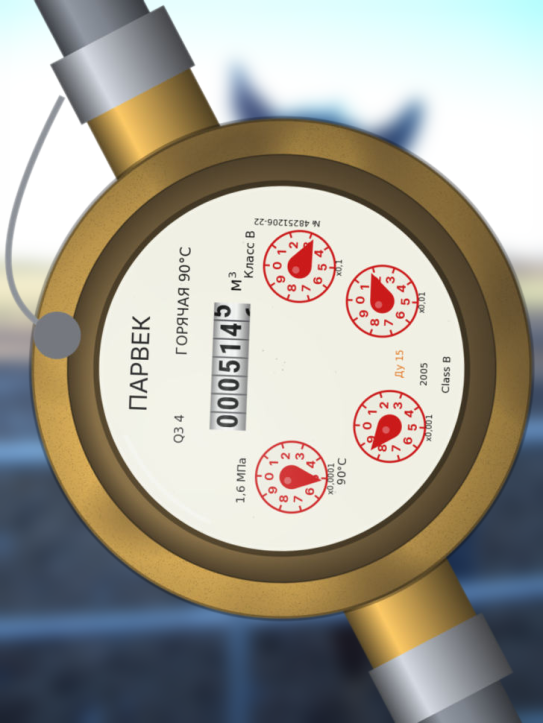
5145.3185 m³
